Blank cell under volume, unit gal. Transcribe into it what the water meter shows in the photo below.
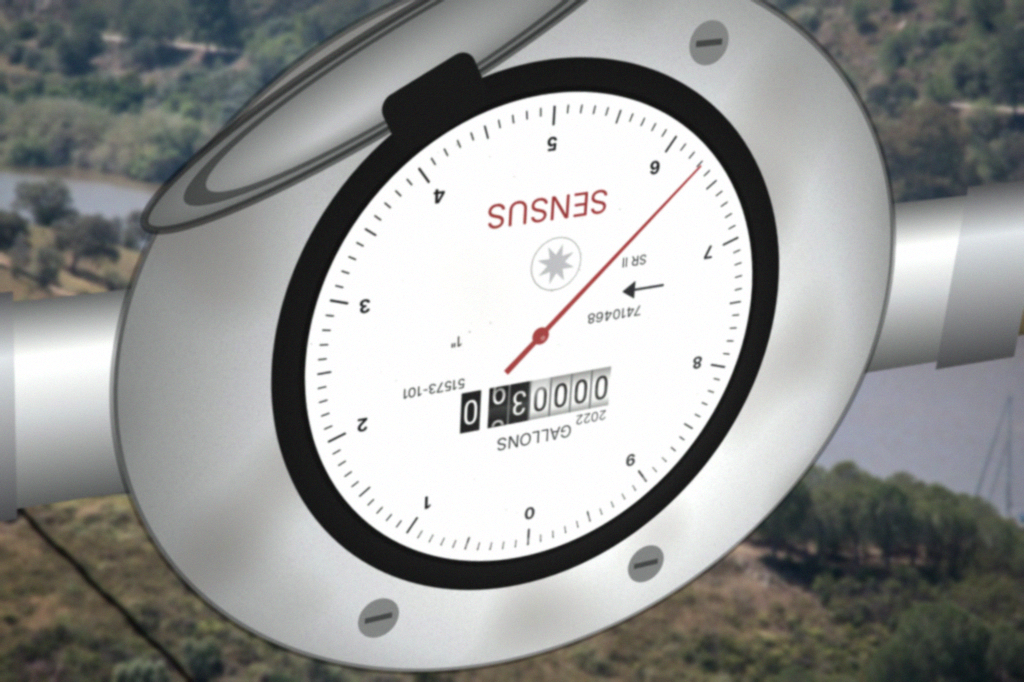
386.3 gal
